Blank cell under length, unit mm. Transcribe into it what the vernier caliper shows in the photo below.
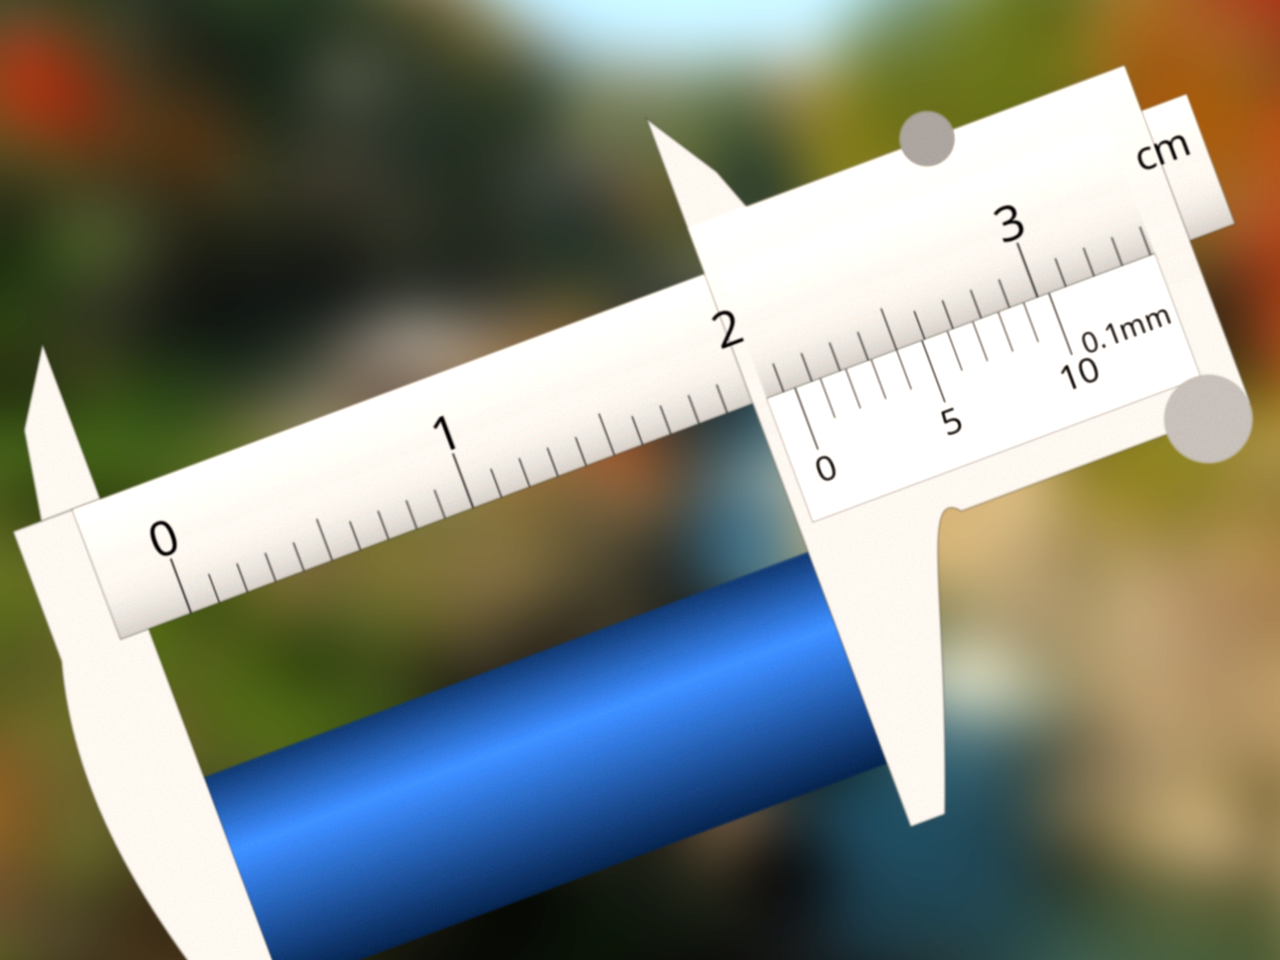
21.4 mm
